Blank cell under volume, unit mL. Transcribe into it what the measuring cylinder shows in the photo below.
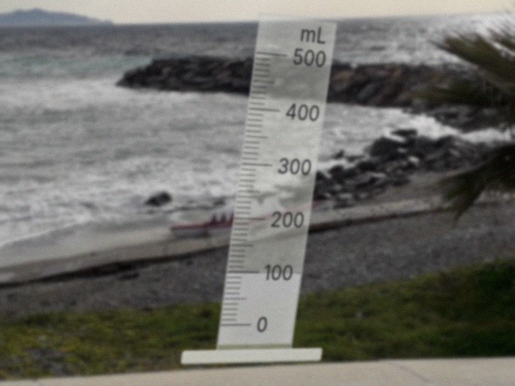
100 mL
